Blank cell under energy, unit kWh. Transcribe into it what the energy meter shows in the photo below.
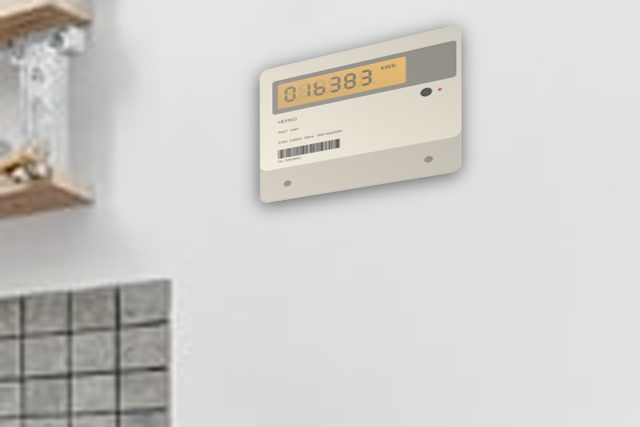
16383 kWh
